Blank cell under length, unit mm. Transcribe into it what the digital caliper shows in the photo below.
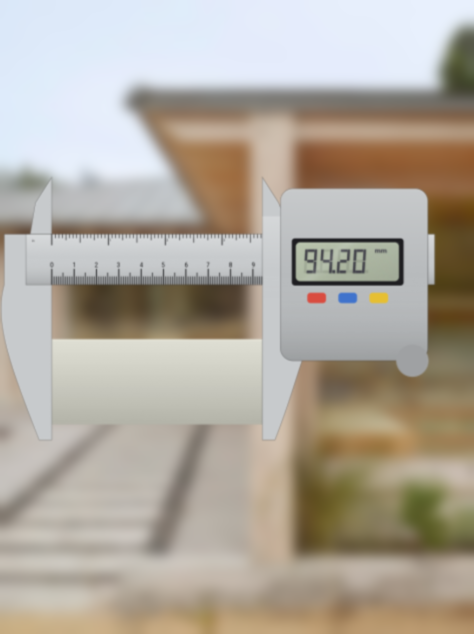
94.20 mm
